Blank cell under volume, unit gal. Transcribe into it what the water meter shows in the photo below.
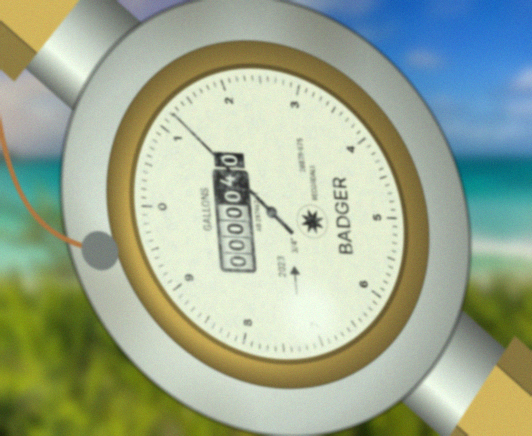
41.2 gal
